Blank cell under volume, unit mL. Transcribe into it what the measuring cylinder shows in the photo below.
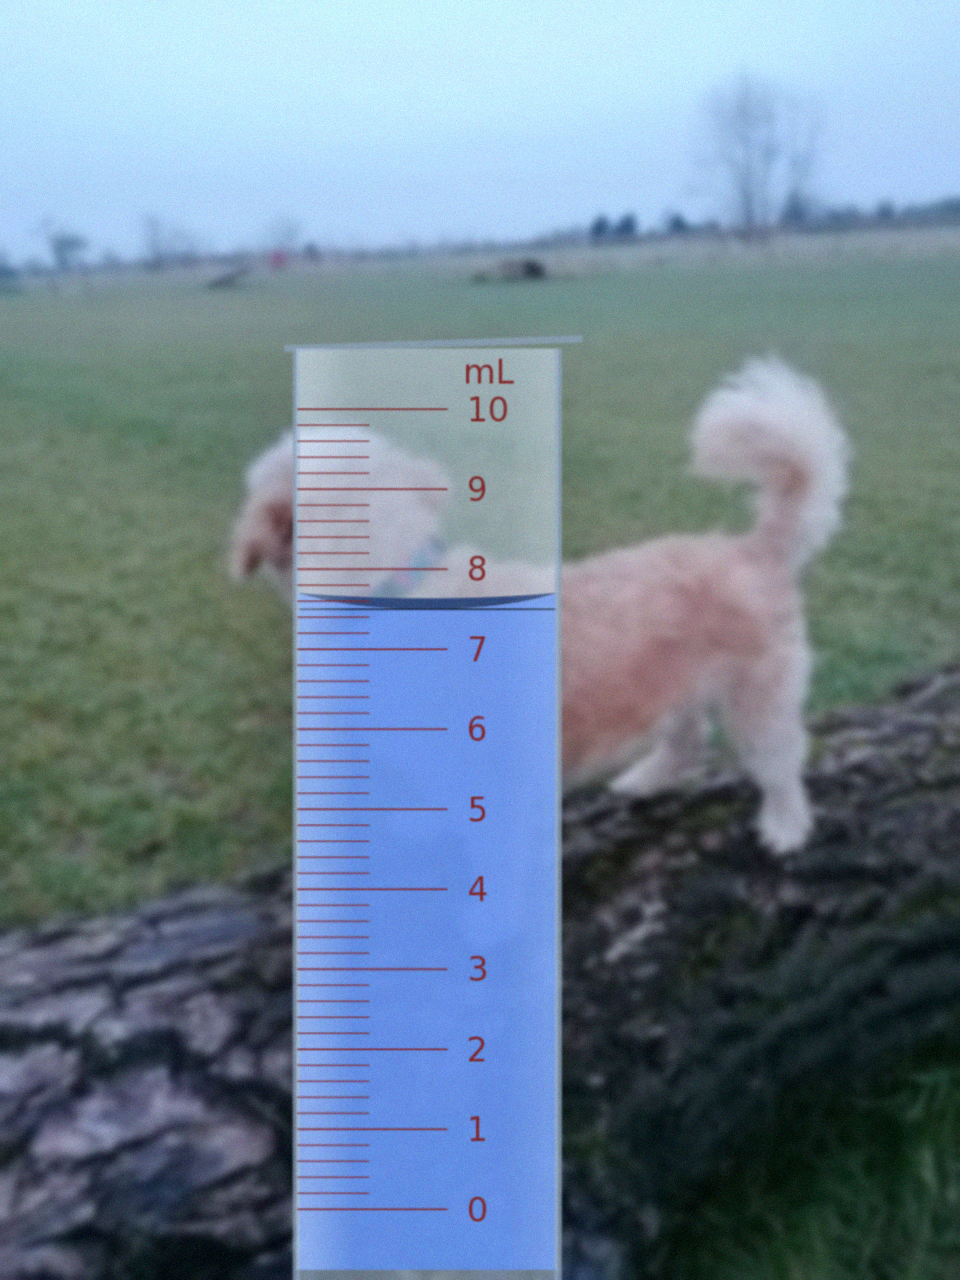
7.5 mL
